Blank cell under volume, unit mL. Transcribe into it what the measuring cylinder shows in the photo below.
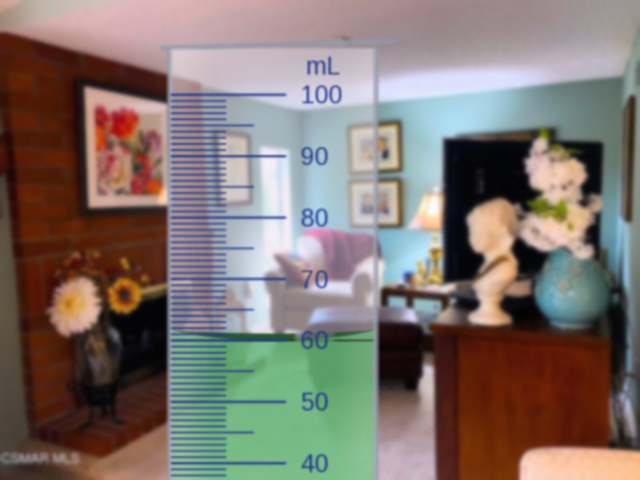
60 mL
